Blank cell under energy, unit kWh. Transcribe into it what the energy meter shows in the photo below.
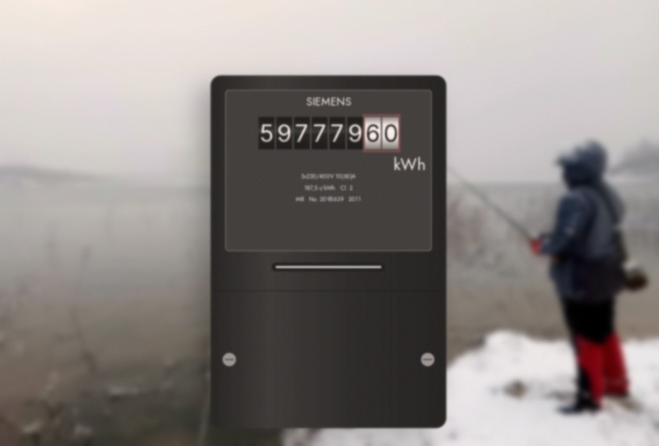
597779.60 kWh
